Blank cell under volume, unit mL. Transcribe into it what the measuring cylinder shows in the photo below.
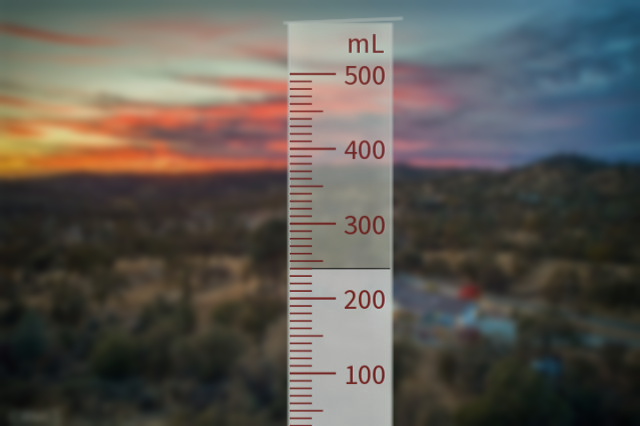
240 mL
